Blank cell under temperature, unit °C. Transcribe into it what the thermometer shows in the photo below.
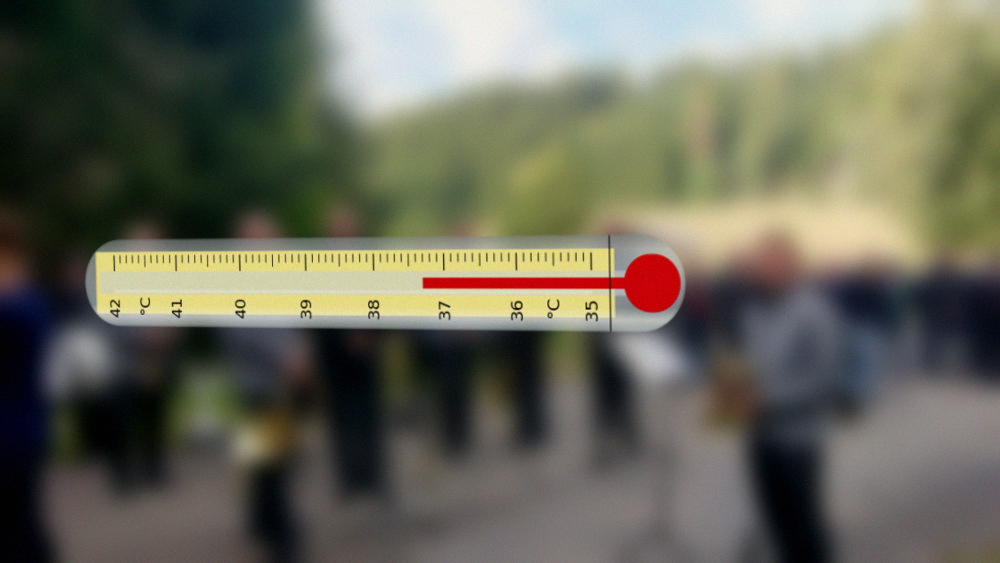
37.3 °C
